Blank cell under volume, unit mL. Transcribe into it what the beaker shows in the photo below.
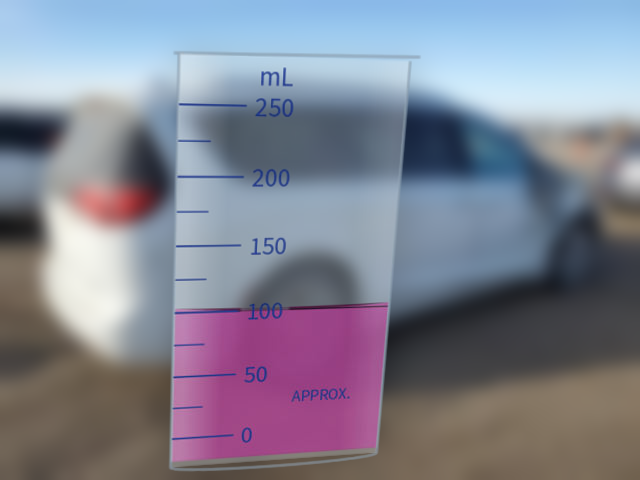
100 mL
